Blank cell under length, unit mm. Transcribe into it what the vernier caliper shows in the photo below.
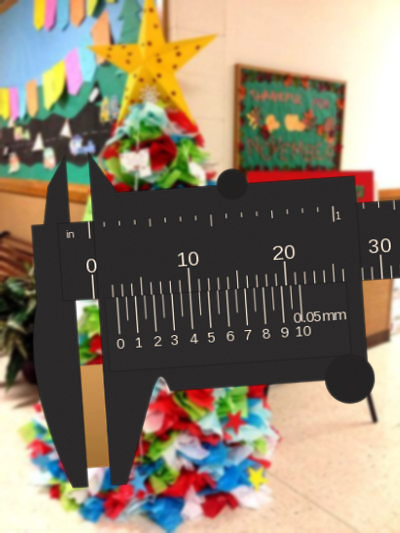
2.4 mm
